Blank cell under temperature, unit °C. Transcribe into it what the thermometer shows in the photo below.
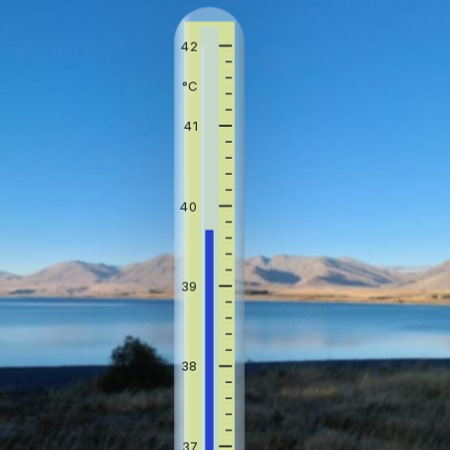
39.7 °C
